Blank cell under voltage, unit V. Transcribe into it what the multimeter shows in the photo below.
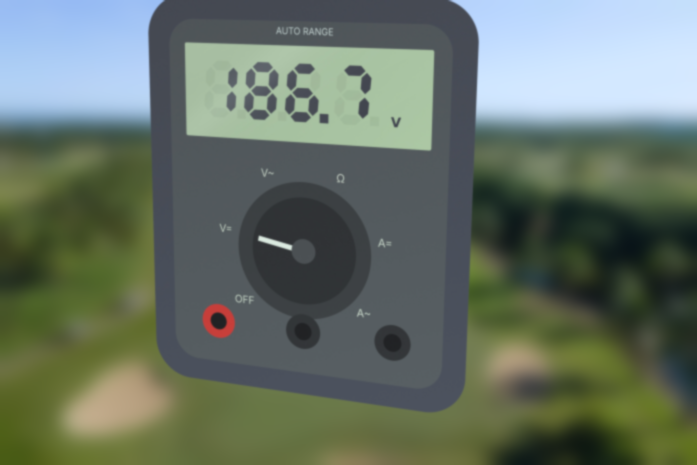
186.7 V
